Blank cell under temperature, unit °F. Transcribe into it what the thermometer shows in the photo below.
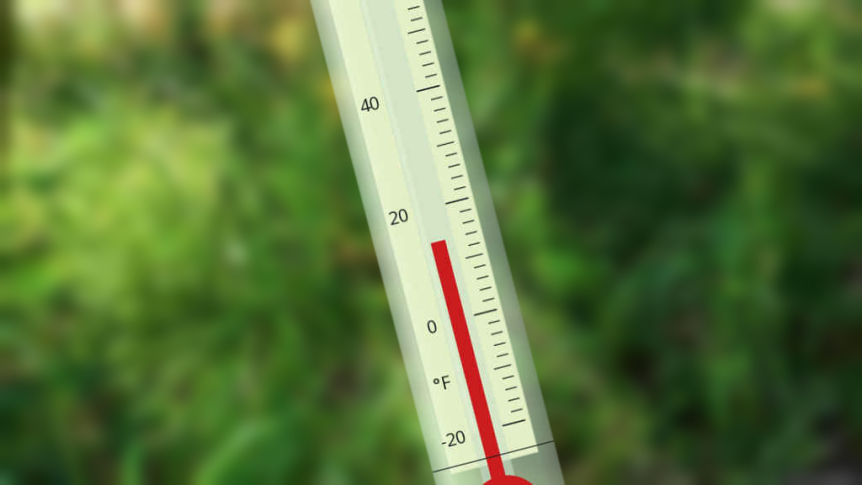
14 °F
